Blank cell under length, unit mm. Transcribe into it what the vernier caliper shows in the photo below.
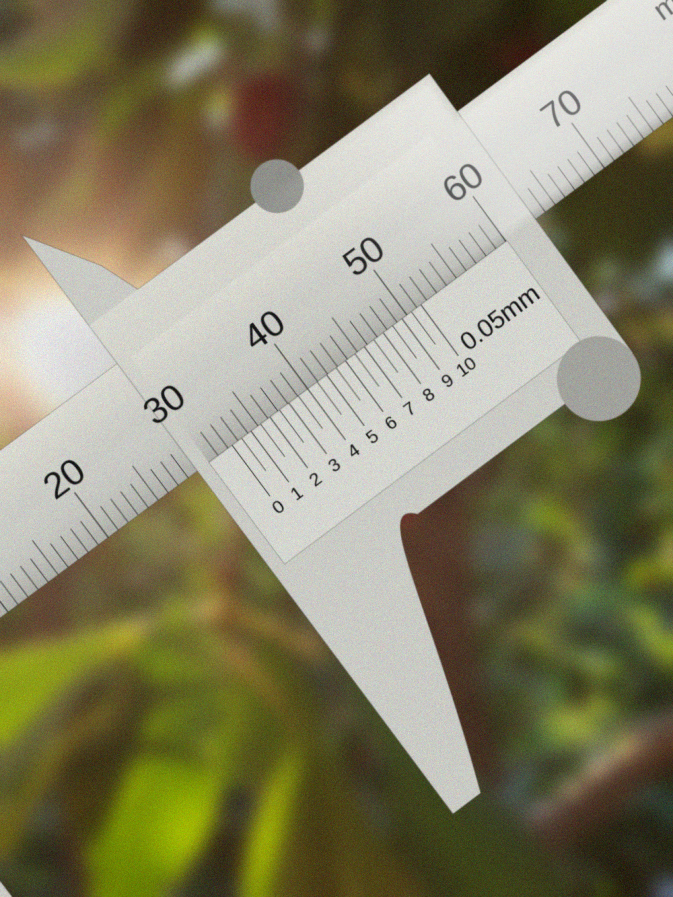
32.4 mm
